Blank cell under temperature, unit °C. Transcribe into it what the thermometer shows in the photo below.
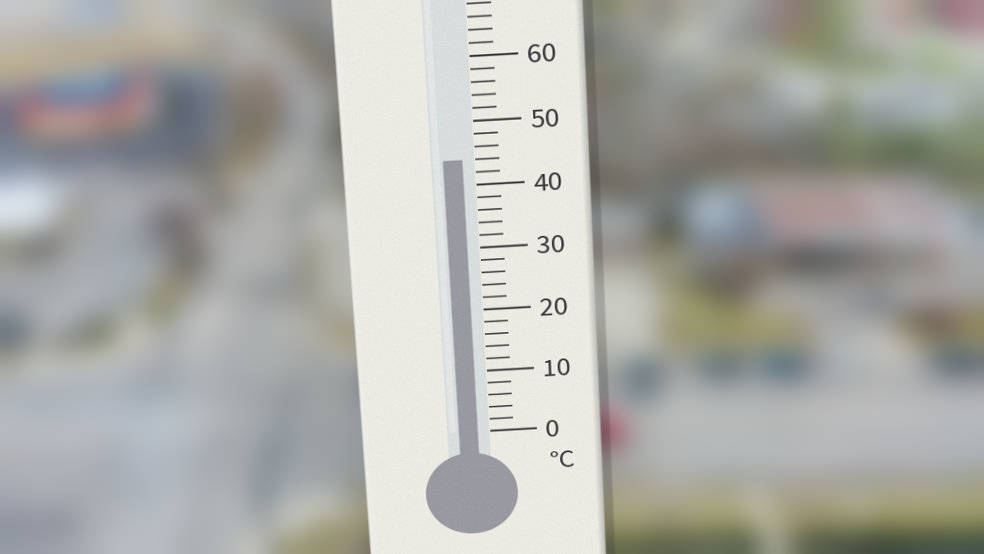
44 °C
